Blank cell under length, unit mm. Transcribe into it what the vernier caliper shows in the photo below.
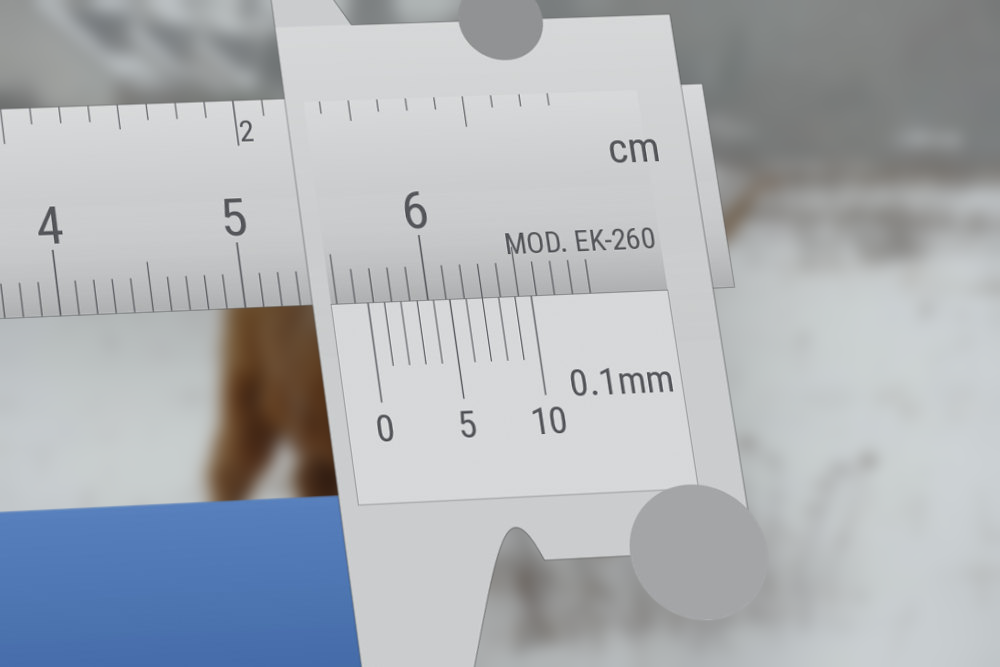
56.7 mm
